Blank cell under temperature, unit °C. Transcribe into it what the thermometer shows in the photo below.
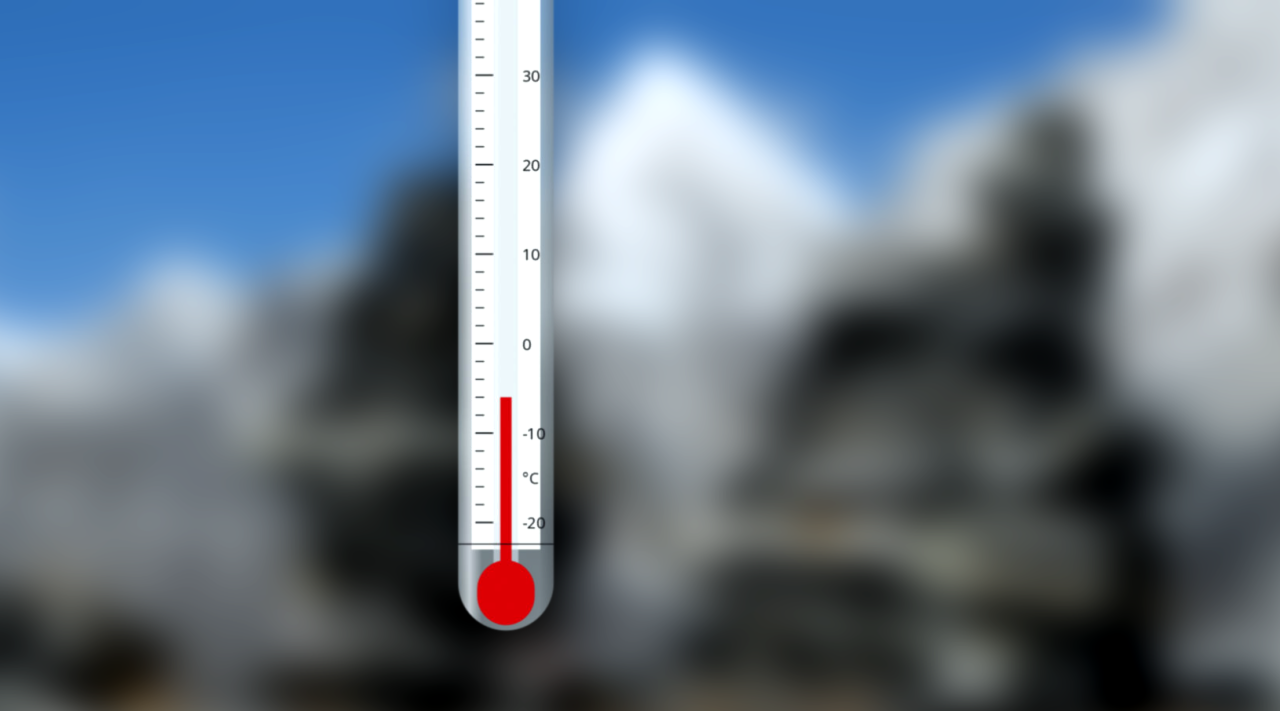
-6 °C
